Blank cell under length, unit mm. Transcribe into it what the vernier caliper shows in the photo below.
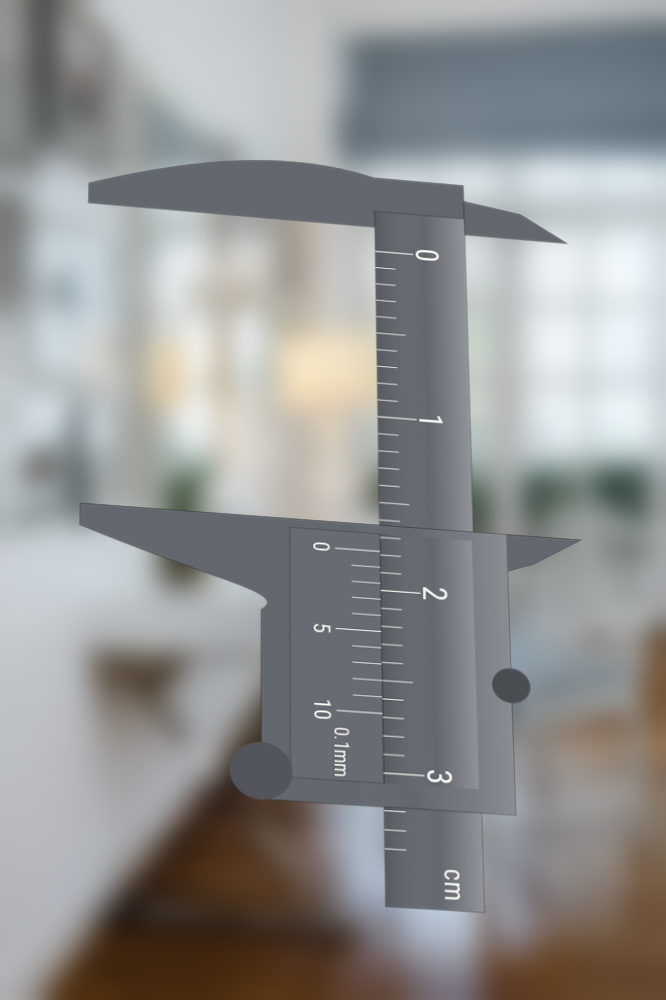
17.8 mm
